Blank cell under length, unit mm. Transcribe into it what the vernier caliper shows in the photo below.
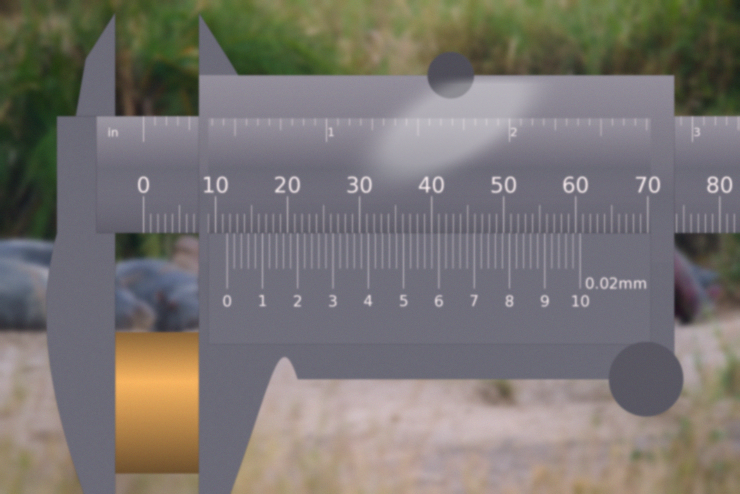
11.6 mm
